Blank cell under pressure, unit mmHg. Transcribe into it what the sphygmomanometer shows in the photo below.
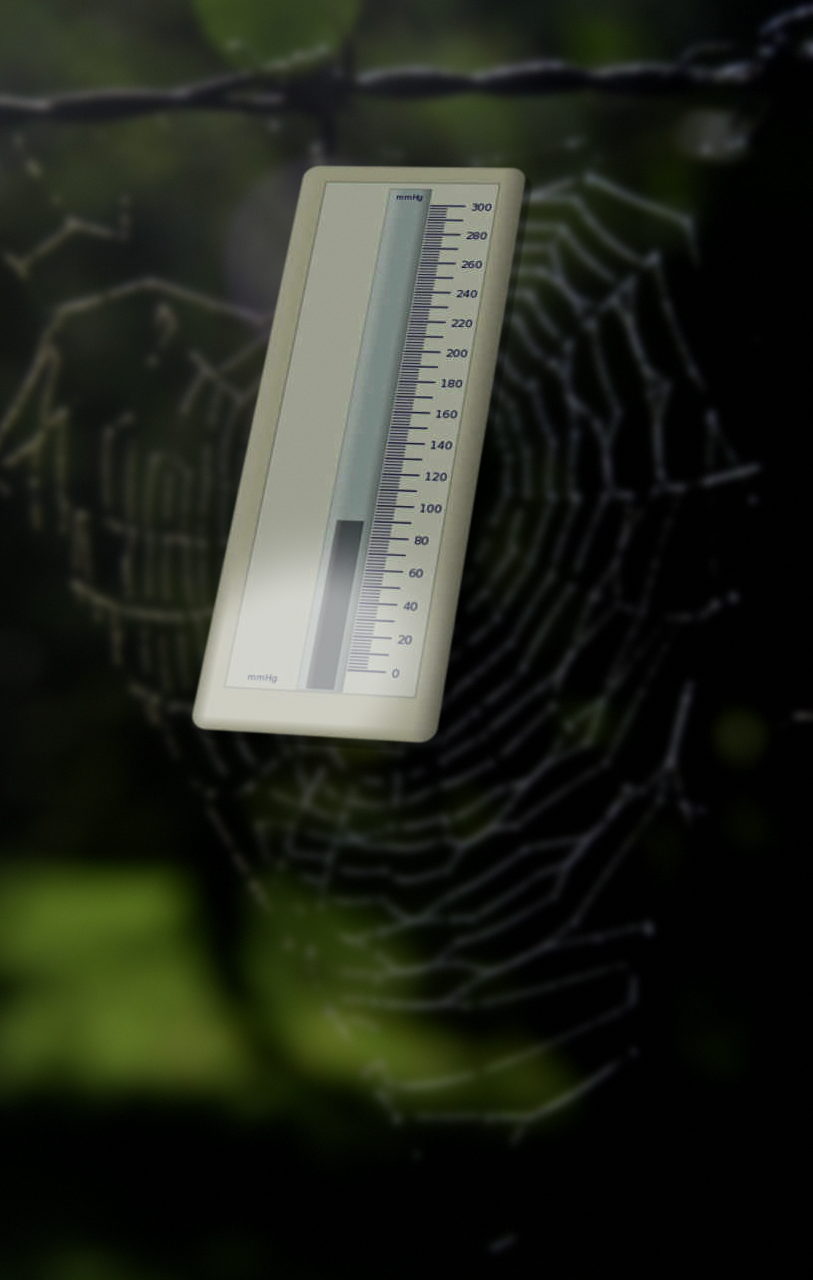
90 mmHg
